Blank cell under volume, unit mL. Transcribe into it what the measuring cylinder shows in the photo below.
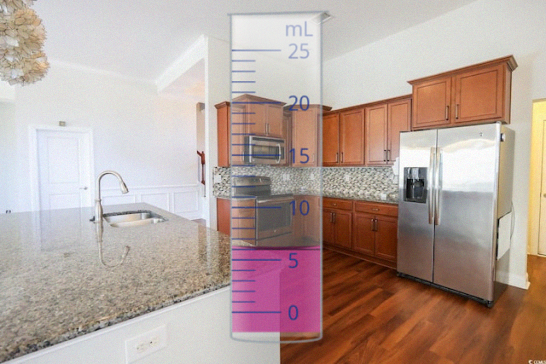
6 mL
